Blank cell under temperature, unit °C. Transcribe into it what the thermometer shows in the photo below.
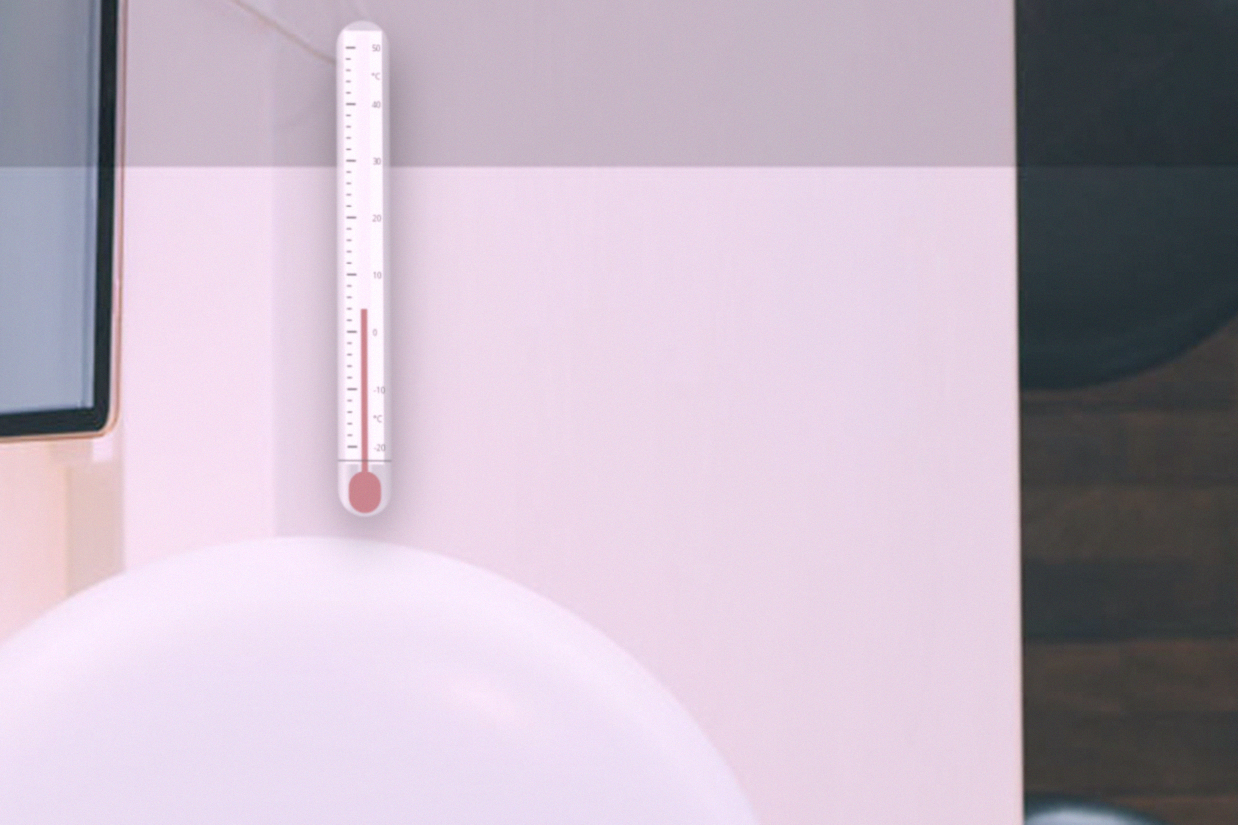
4 °C
